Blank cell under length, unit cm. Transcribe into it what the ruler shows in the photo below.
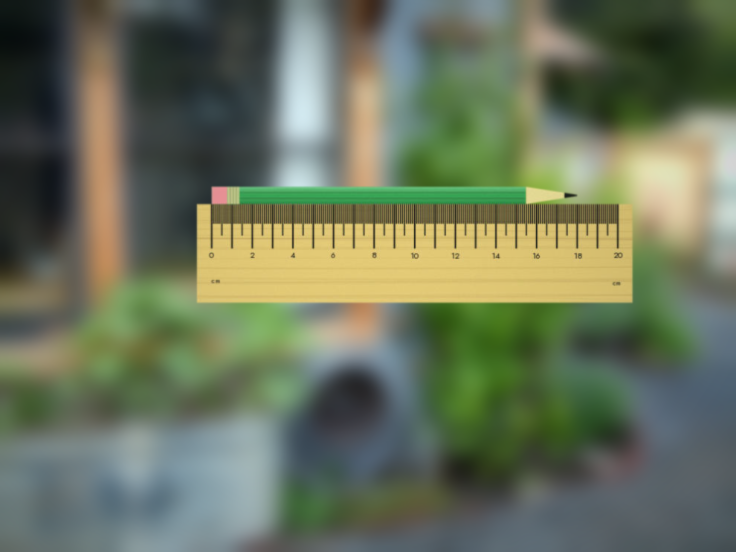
18 cm
